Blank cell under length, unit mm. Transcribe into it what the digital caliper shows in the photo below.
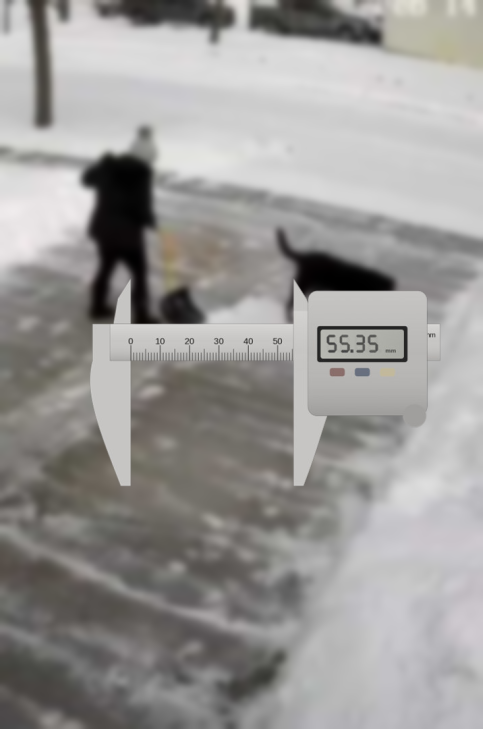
55.35 mm
